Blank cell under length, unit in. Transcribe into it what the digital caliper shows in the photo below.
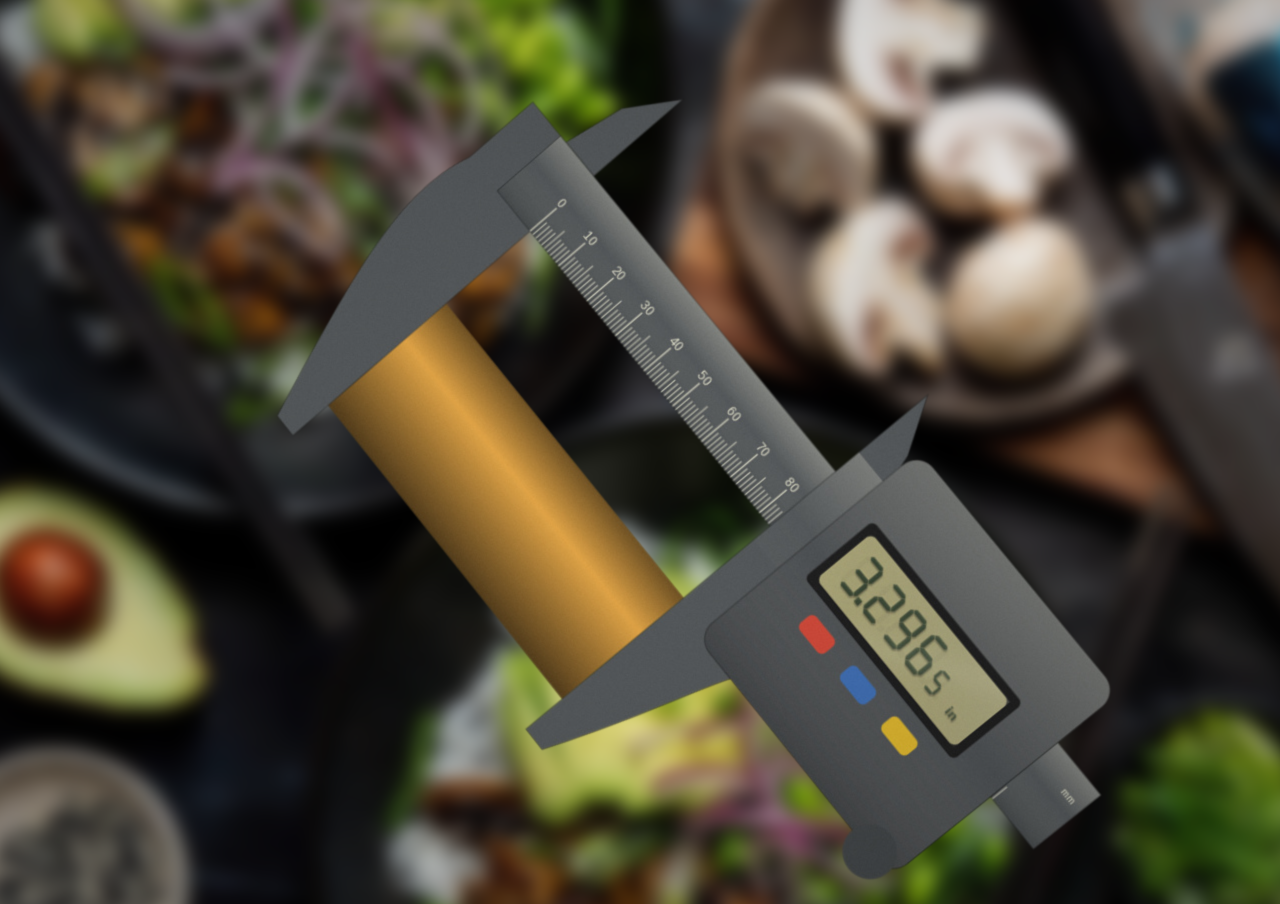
3.2965 in
